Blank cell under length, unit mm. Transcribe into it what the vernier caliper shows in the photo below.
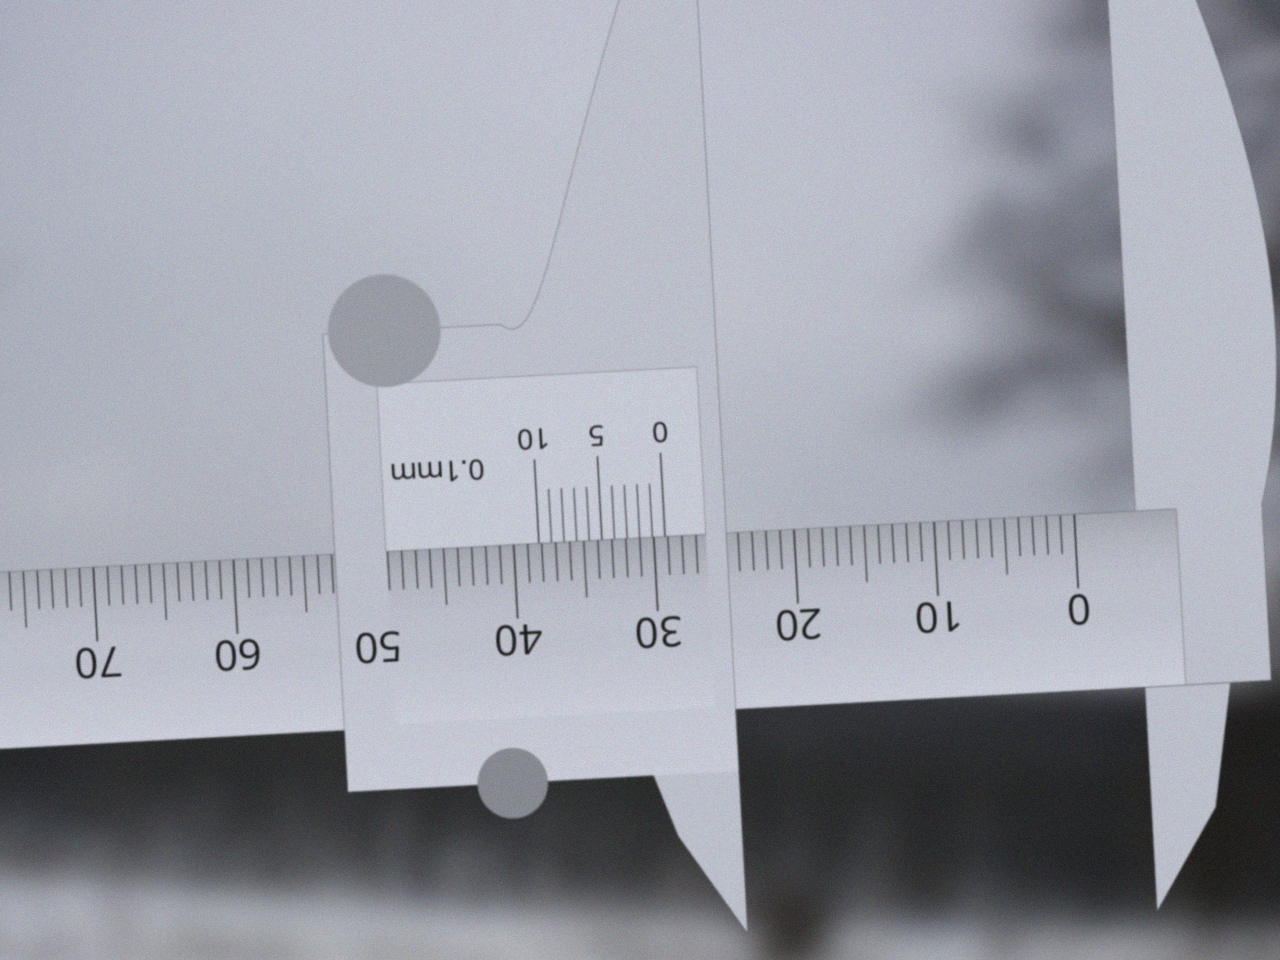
29.2 mm
